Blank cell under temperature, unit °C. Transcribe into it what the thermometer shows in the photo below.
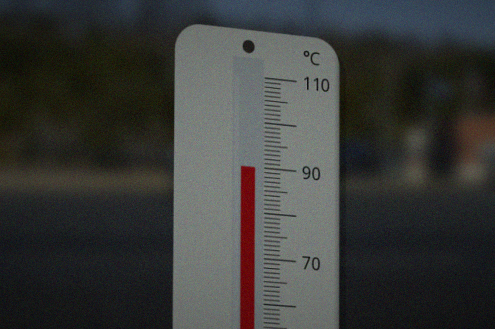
90 °C
